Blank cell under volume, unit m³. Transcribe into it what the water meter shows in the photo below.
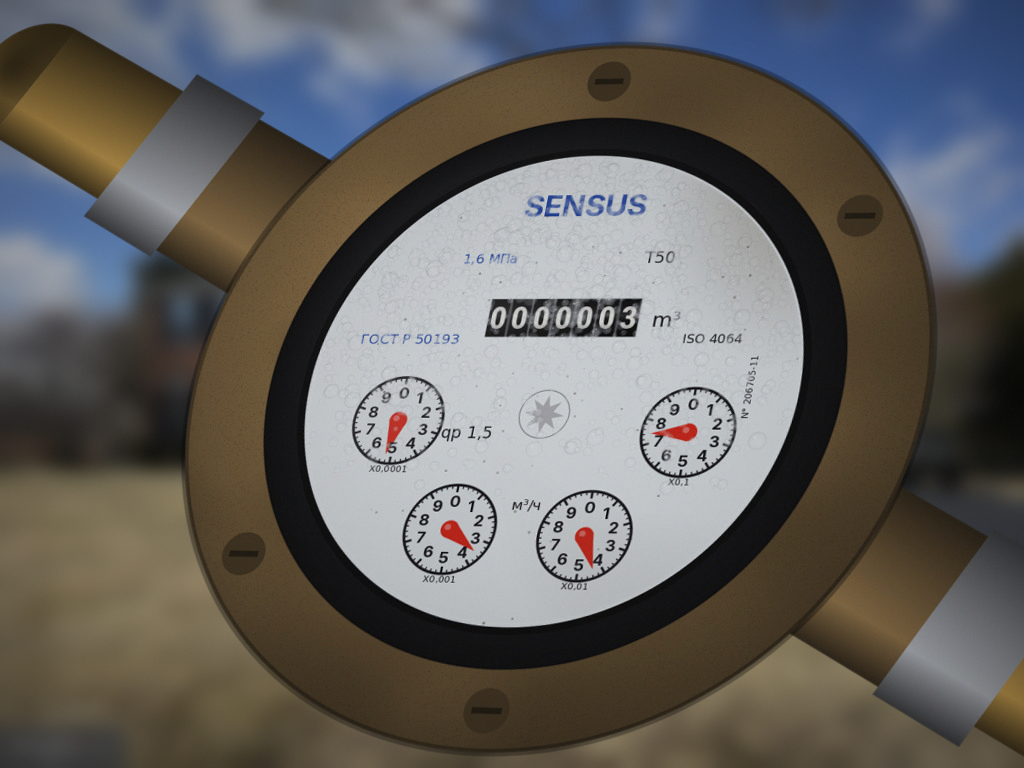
3.7435 m³
